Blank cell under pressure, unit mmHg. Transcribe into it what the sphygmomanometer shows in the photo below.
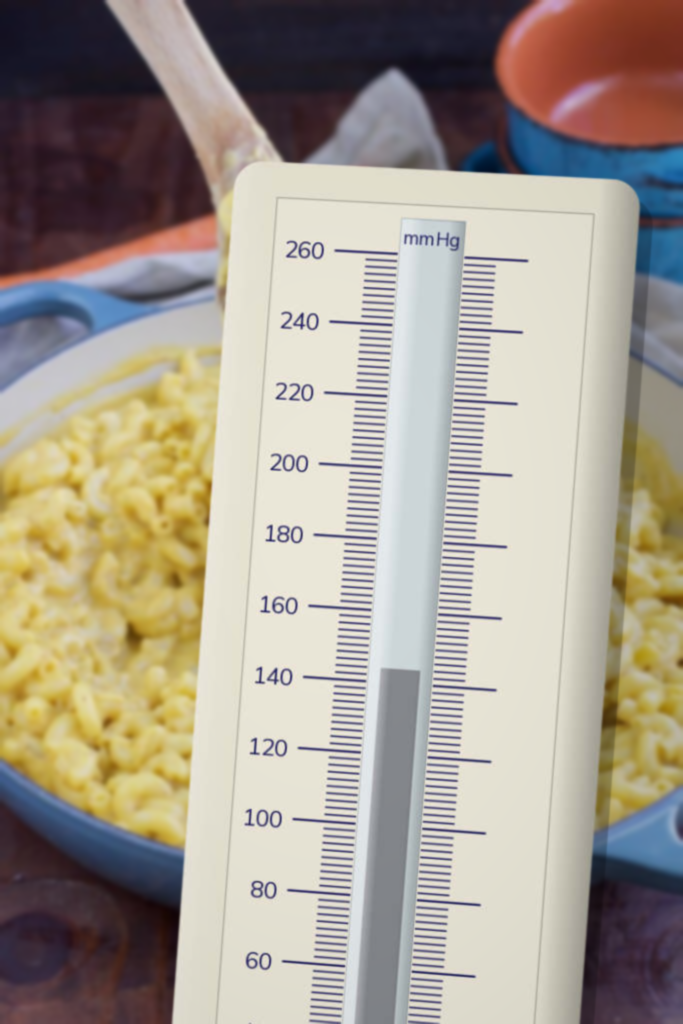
144 mmHg
